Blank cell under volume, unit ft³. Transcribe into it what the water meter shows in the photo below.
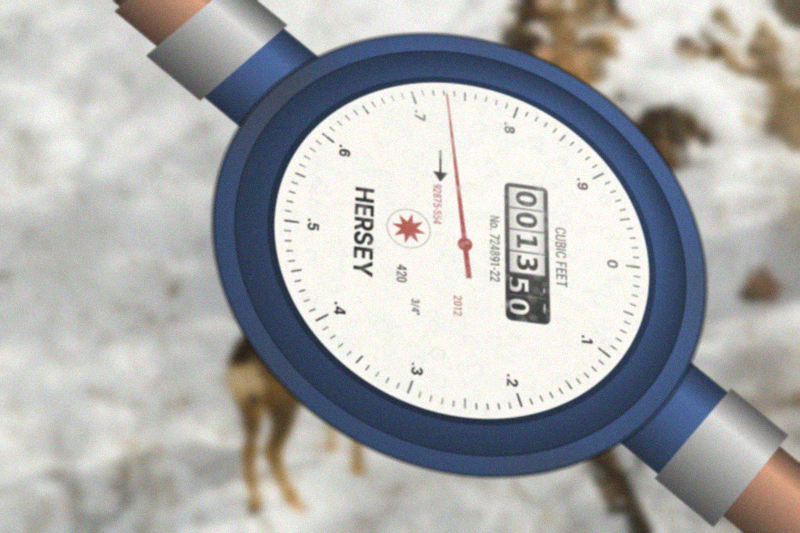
1349.73 ft³
